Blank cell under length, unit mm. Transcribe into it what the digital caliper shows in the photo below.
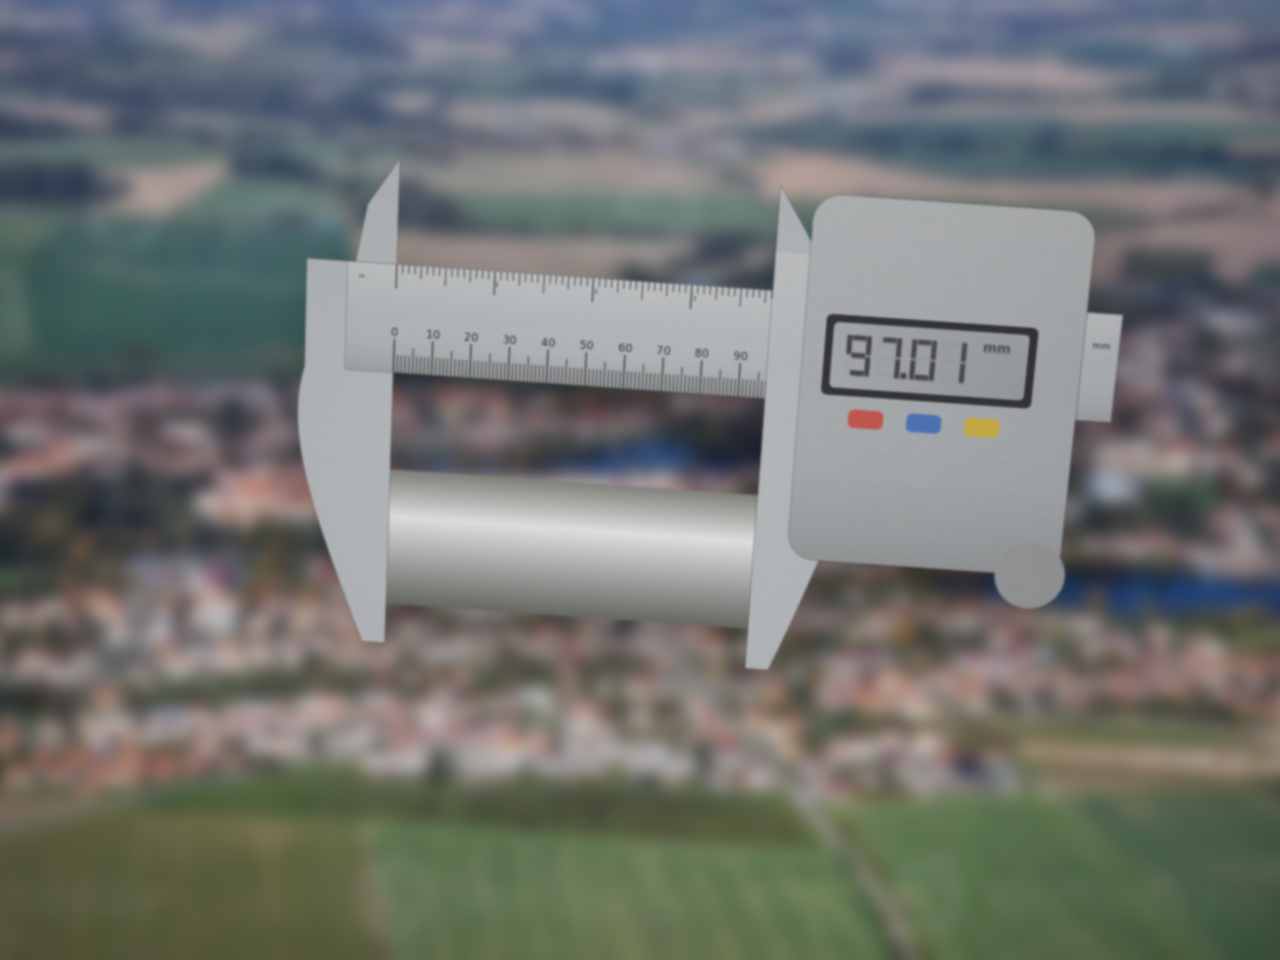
97.01 mm
